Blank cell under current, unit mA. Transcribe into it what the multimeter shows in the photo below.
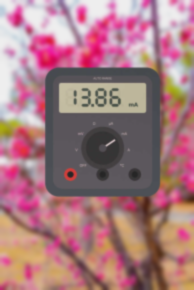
13.86 mA
